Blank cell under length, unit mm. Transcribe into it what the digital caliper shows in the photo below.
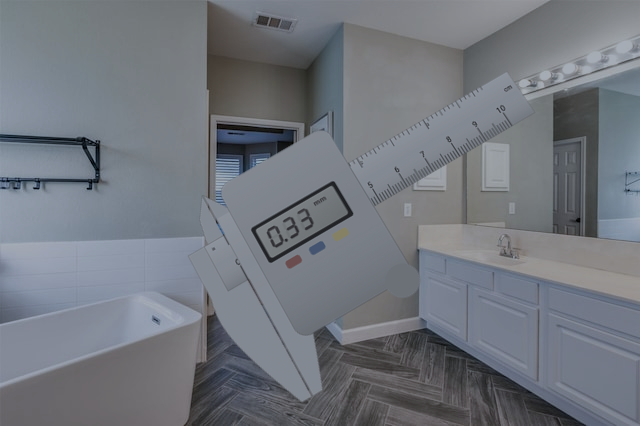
0.33 mm
